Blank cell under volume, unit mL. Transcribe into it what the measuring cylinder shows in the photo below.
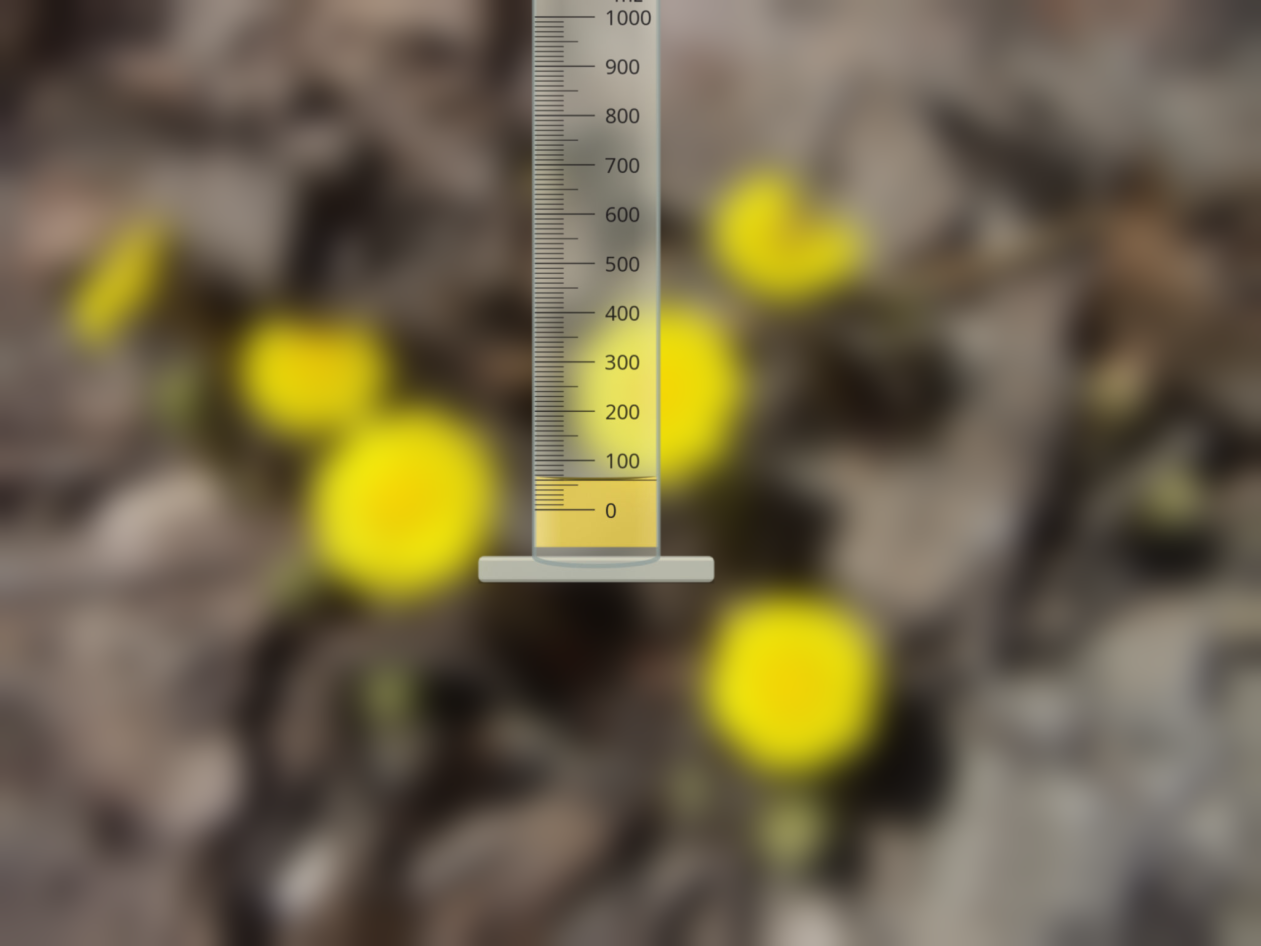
60 mL
